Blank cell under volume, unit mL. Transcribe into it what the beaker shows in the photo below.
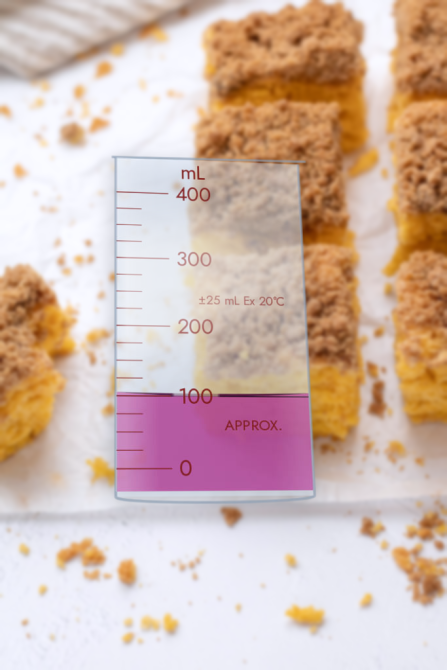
100 mL
